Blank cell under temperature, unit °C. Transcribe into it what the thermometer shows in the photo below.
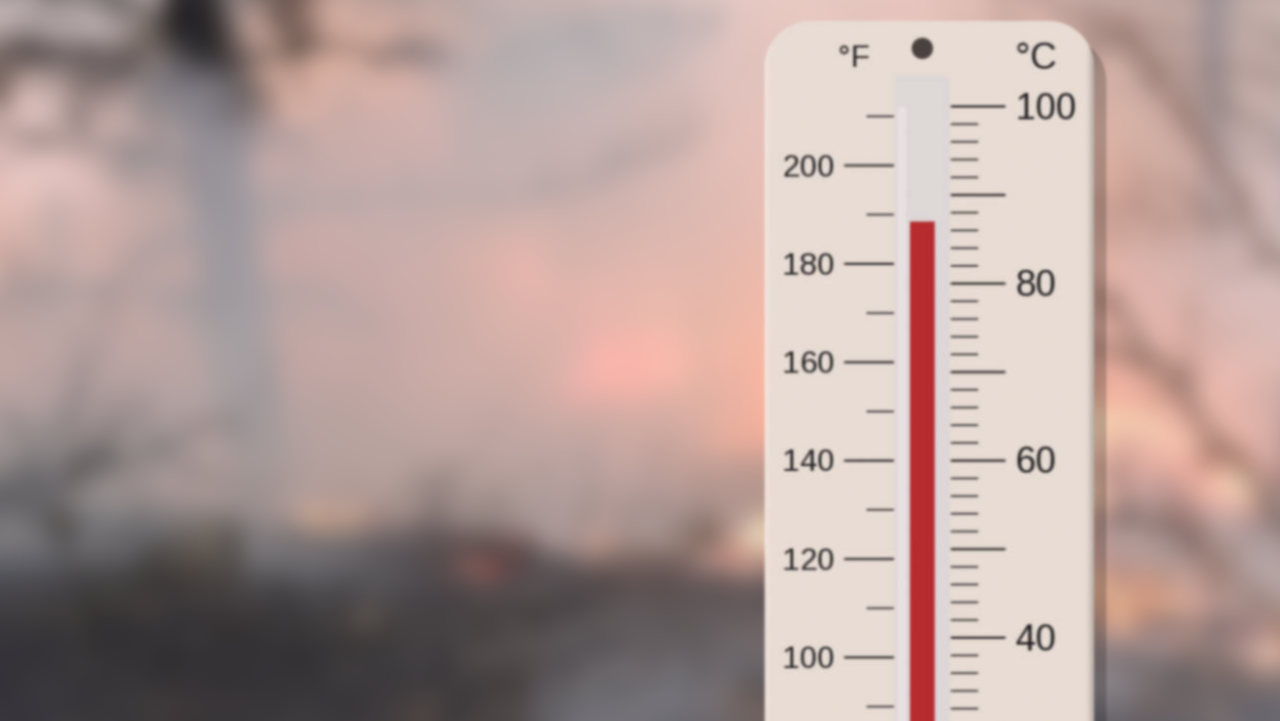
87 °C
